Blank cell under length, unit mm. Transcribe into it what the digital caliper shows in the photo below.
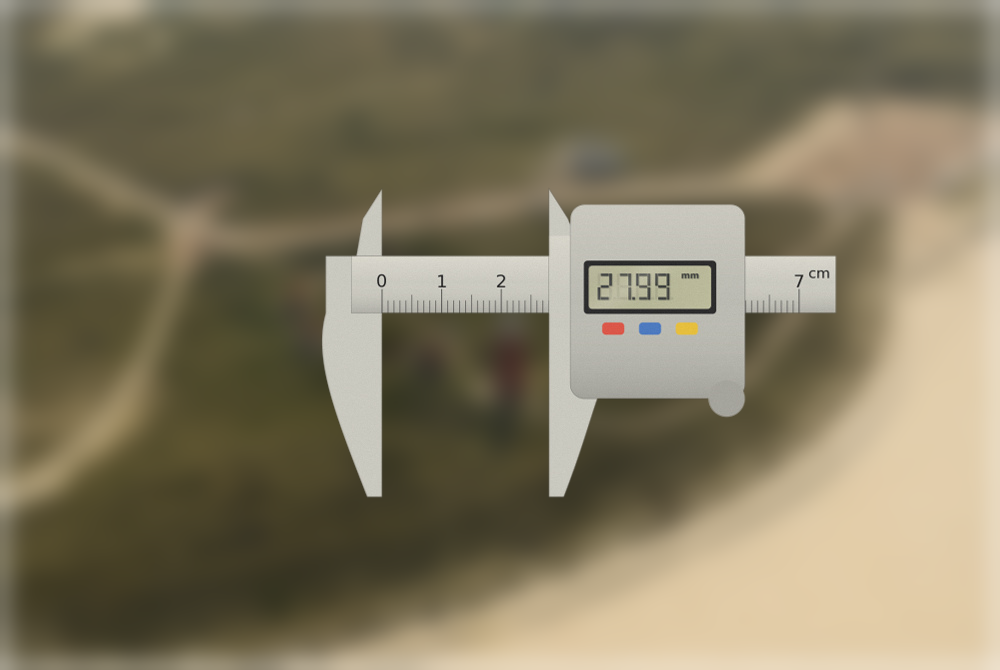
27.99 mm
